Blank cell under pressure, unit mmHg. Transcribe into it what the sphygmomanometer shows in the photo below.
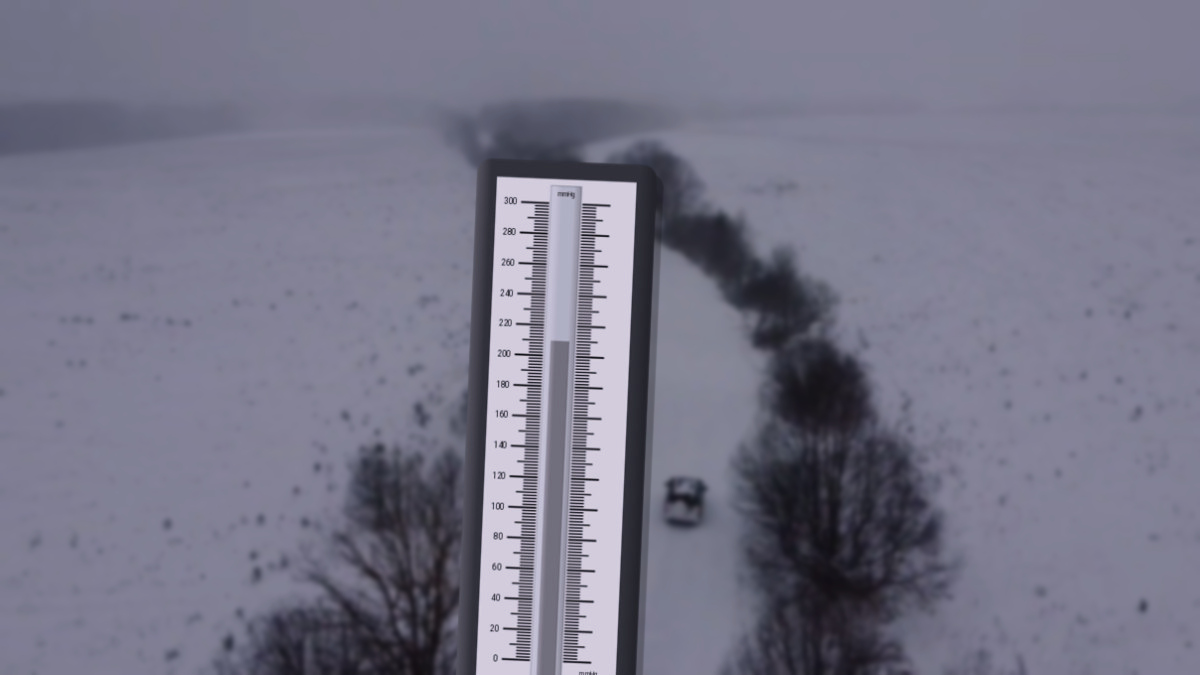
210 mmHg
